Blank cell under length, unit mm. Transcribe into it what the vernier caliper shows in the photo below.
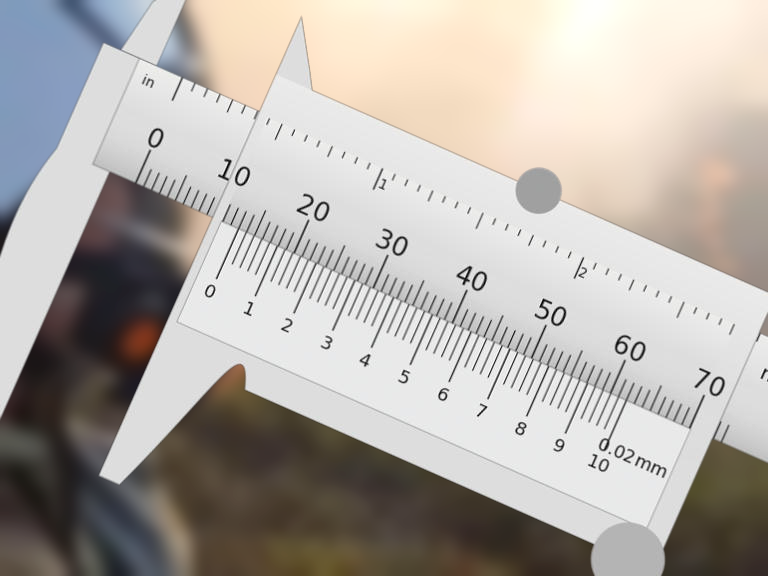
13.0 mm
